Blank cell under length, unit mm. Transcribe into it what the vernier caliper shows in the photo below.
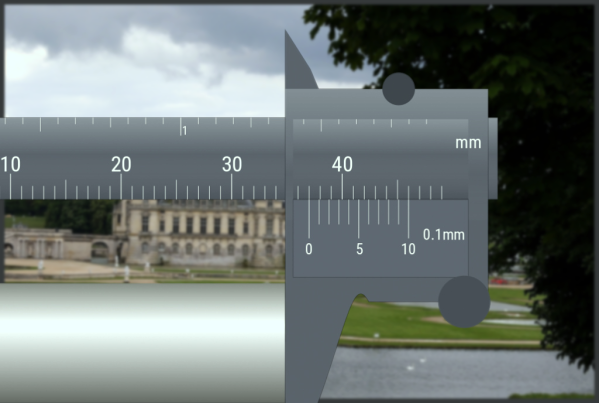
37.0 mm
